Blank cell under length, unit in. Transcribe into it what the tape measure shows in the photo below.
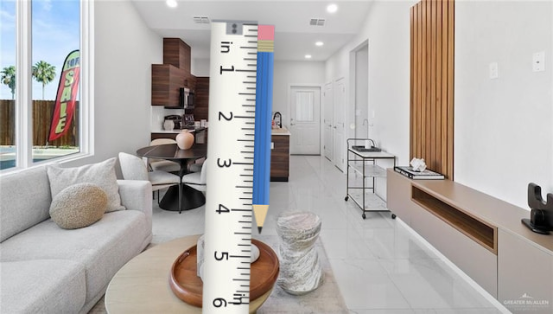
4.5 in
